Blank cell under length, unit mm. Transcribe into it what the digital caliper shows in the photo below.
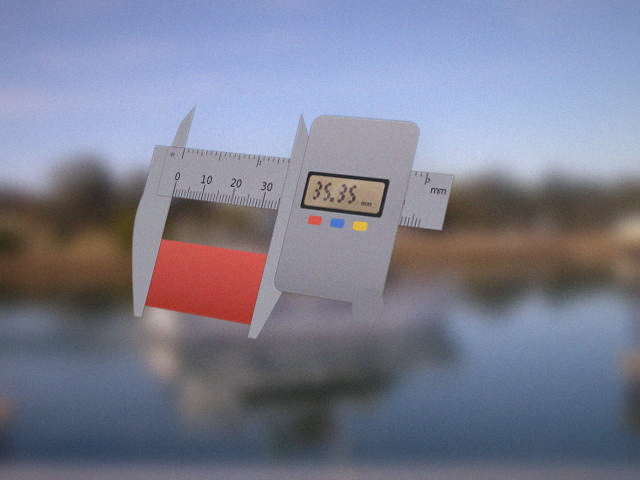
35.35 mm
